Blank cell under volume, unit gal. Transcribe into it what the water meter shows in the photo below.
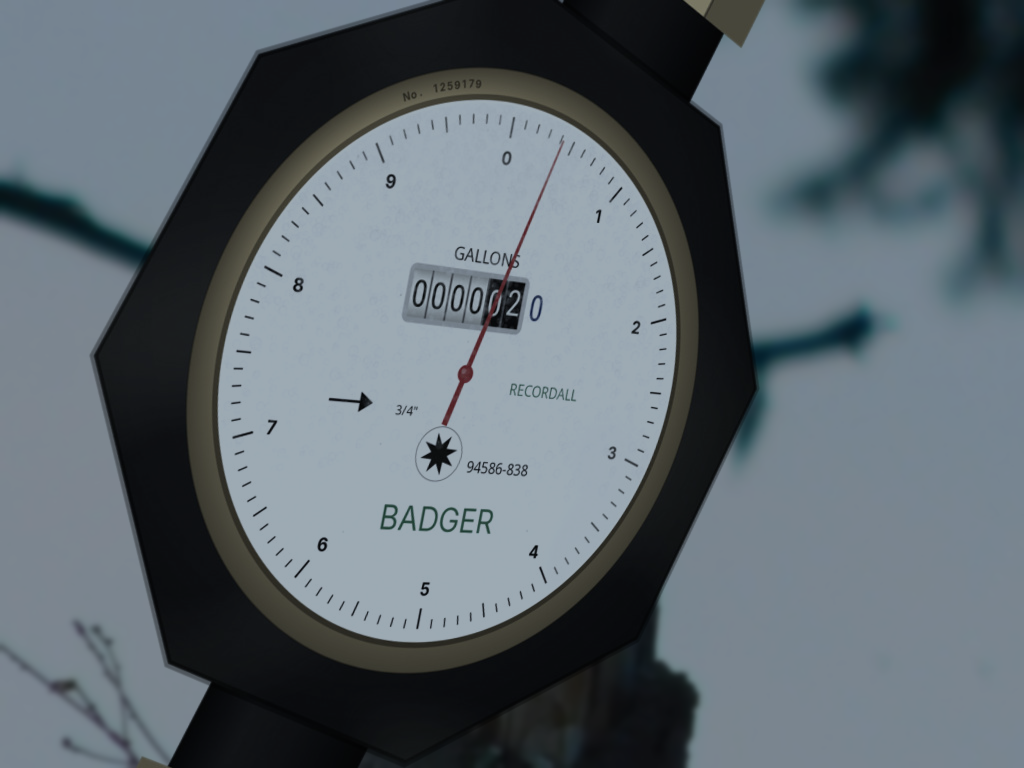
20.4 gal
